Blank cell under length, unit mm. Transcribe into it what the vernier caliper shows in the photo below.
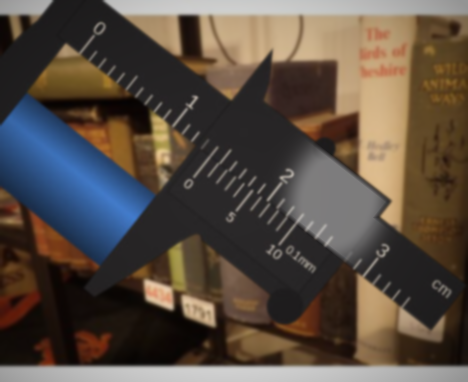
14.0 mm
